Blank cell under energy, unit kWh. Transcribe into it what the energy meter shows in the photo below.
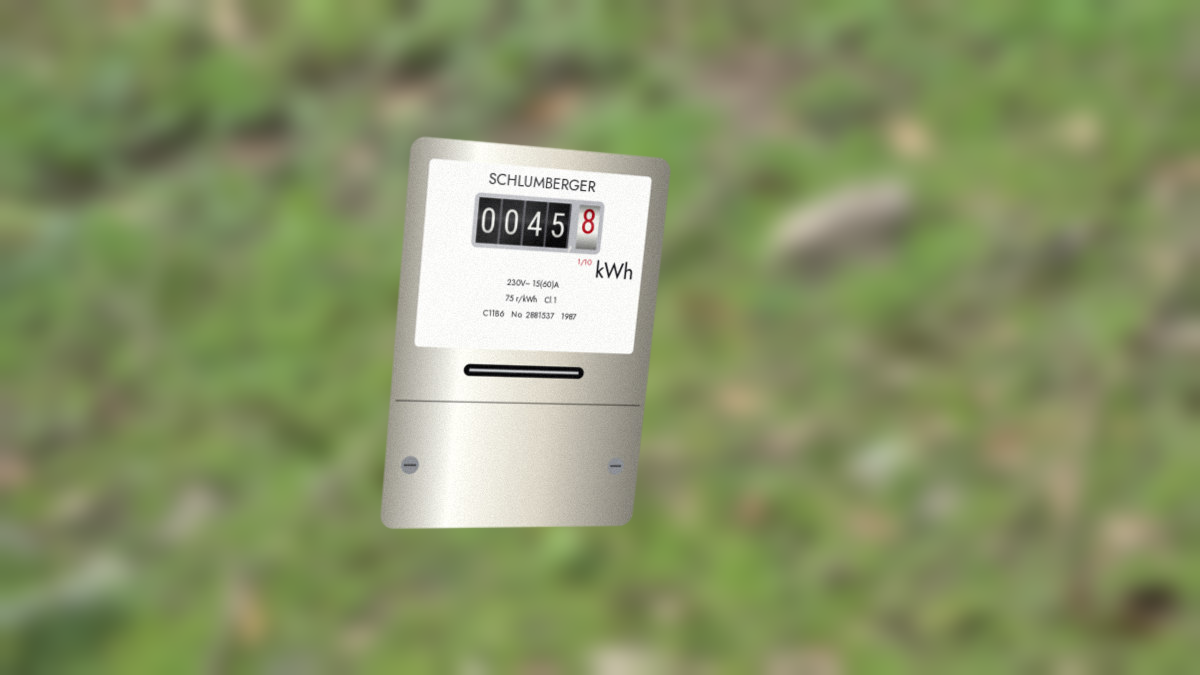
45.8 kWh
